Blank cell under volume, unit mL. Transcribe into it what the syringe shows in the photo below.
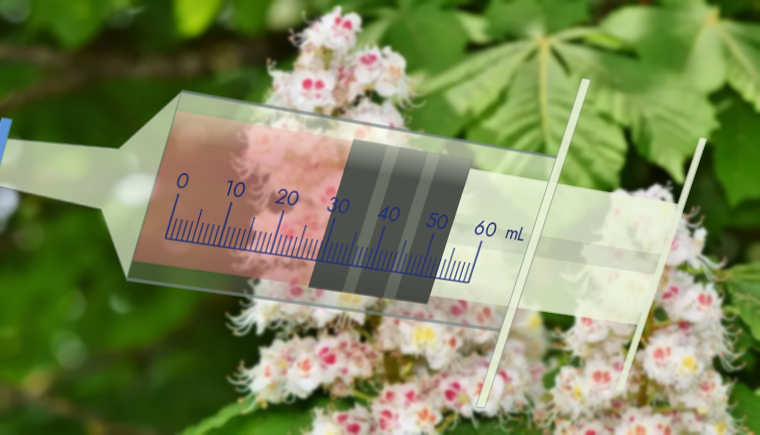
29 mL
